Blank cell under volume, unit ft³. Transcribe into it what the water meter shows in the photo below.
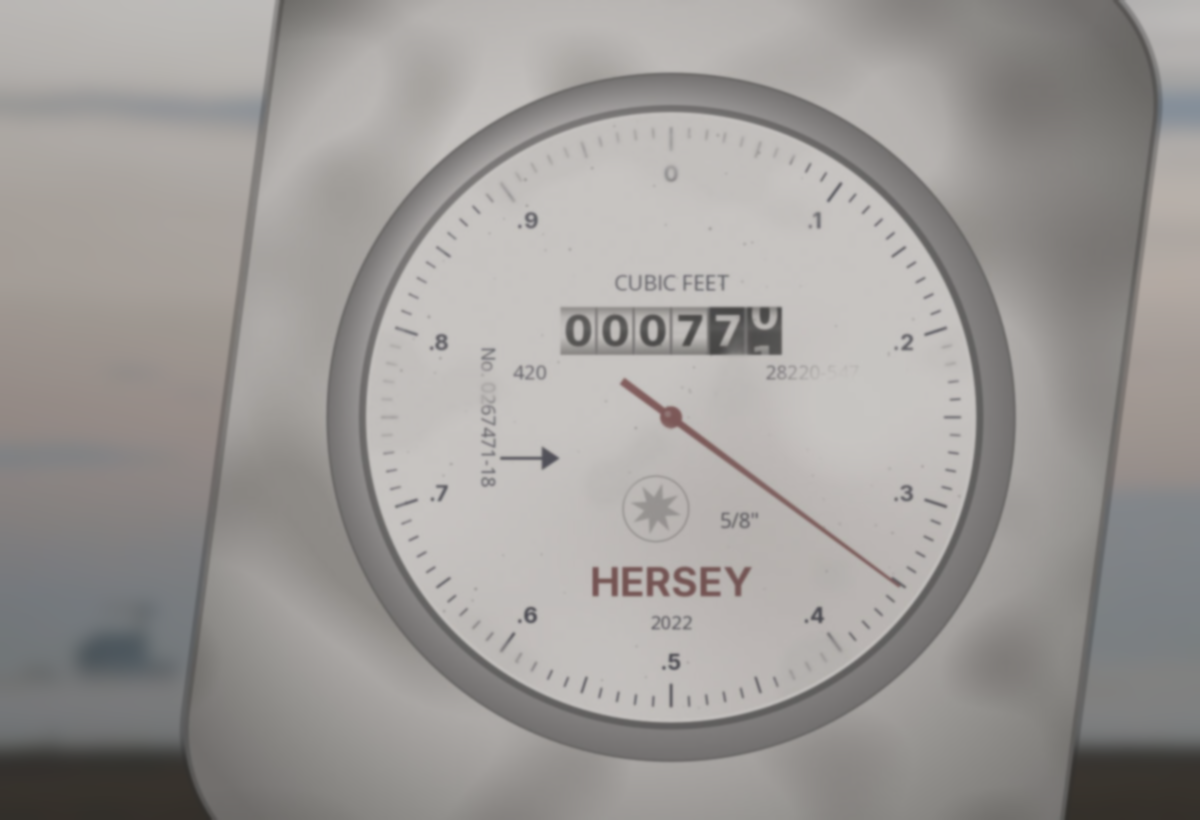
770.35 ft³
